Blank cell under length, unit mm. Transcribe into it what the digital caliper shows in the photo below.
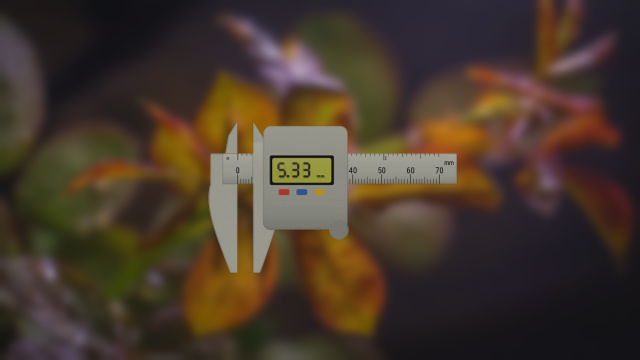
5.33 mm
